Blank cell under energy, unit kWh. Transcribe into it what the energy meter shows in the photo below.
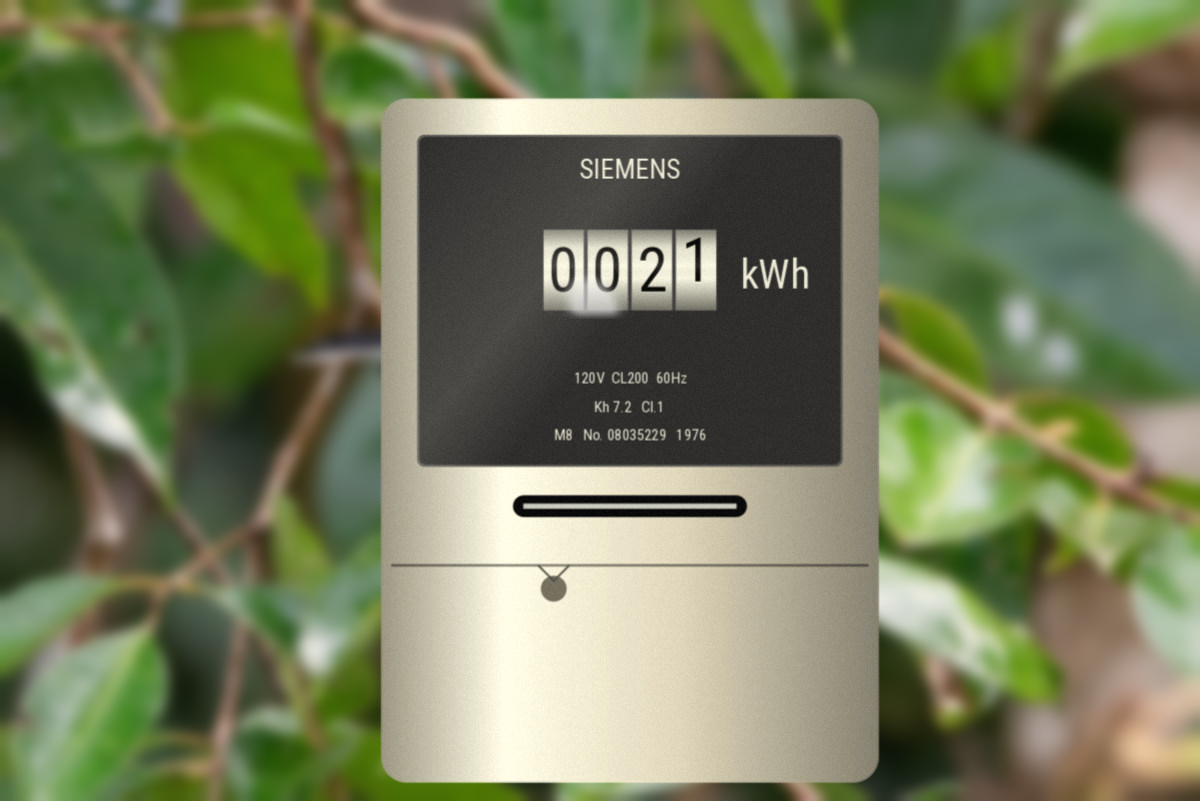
21 kWh
